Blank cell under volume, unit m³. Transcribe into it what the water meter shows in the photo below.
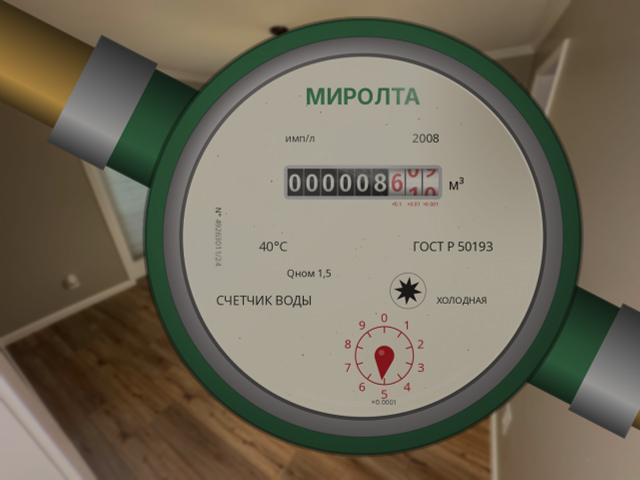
8.6095 m³
